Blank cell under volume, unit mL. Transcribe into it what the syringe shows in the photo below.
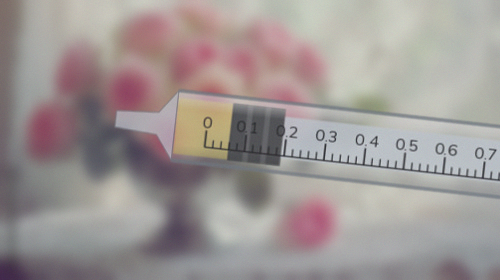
0.06 mL
